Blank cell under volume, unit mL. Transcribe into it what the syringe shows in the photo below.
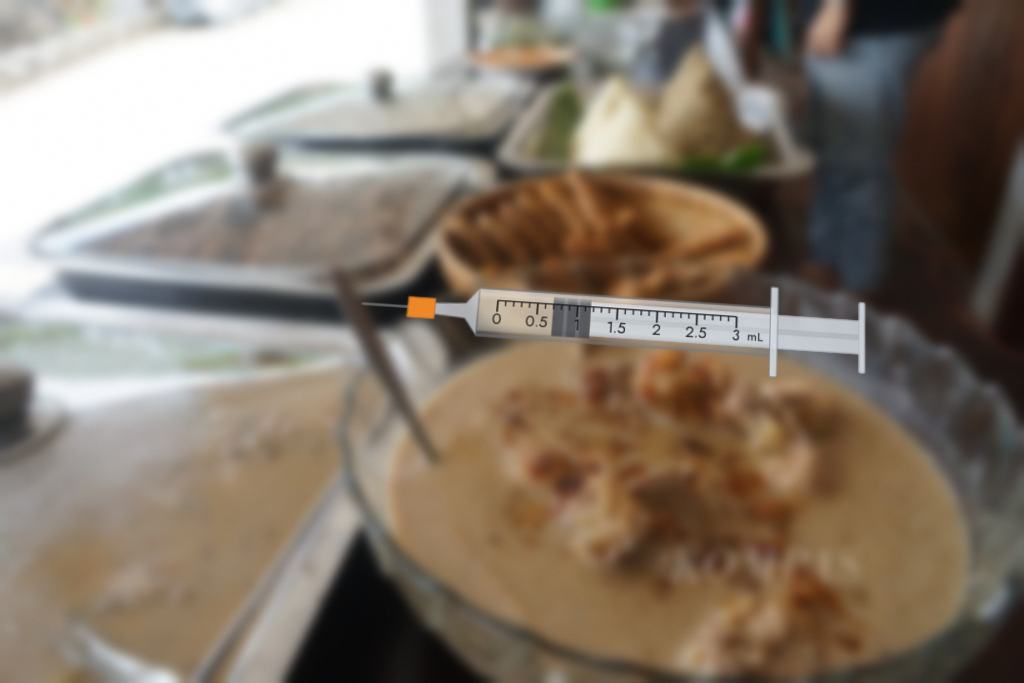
0.7 mL
